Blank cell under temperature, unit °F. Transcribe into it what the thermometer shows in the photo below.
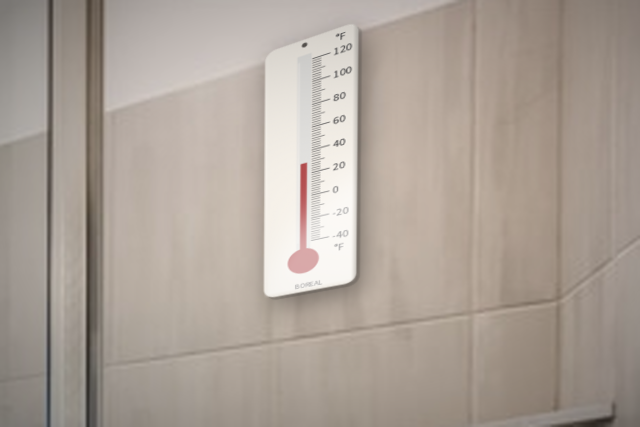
30 °F
